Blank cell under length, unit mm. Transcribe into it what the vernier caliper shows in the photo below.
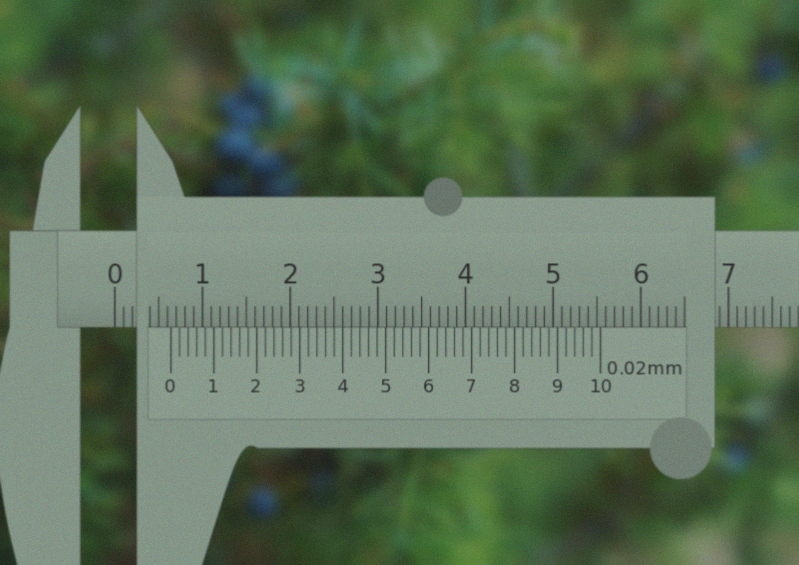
6.4 mm
